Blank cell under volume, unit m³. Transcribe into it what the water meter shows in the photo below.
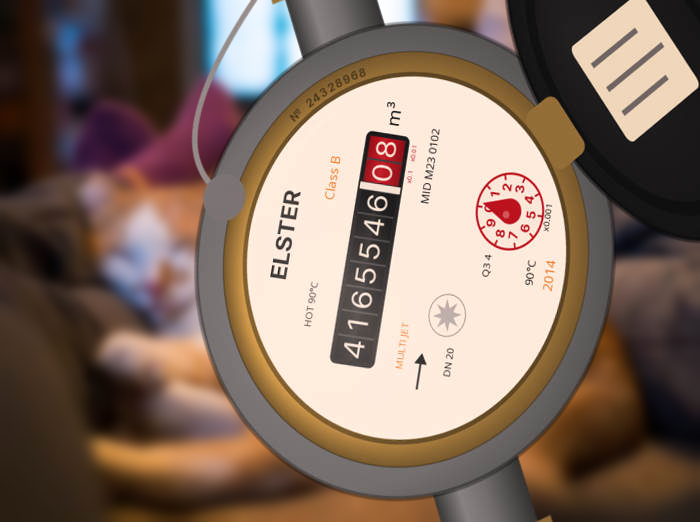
4165546.080 m³
